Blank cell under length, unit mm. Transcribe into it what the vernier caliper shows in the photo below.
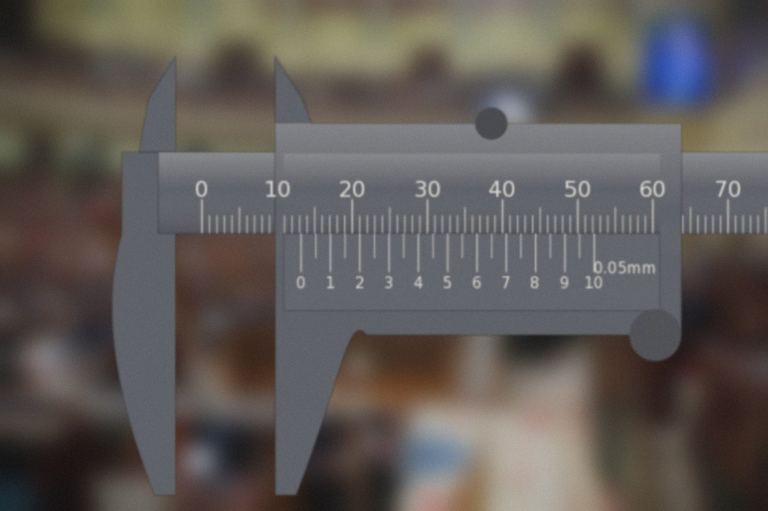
13.2 mm
